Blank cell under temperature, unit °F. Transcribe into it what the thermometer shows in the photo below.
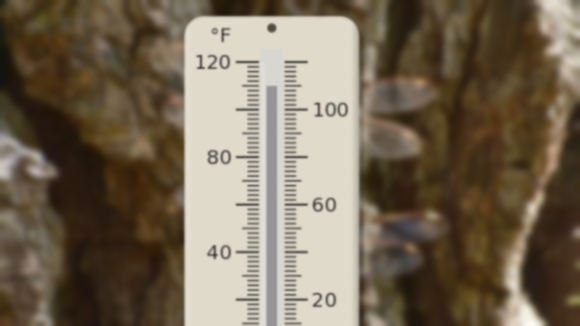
110 °F
